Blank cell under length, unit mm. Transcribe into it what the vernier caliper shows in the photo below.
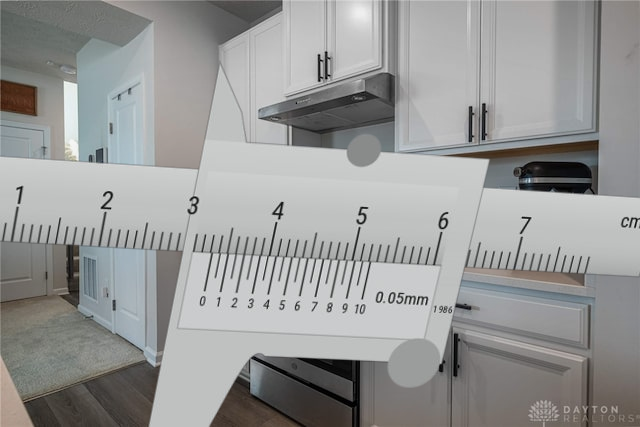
33.2 mm
